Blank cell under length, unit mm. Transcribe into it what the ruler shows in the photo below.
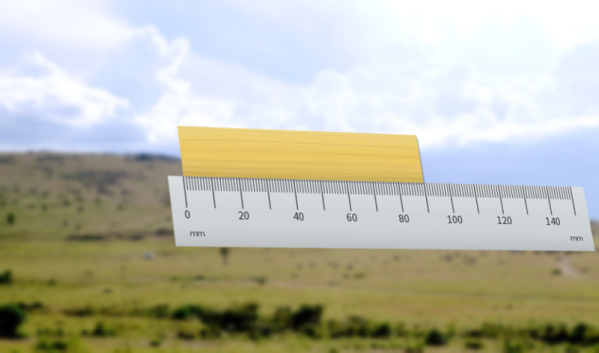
90 mm
